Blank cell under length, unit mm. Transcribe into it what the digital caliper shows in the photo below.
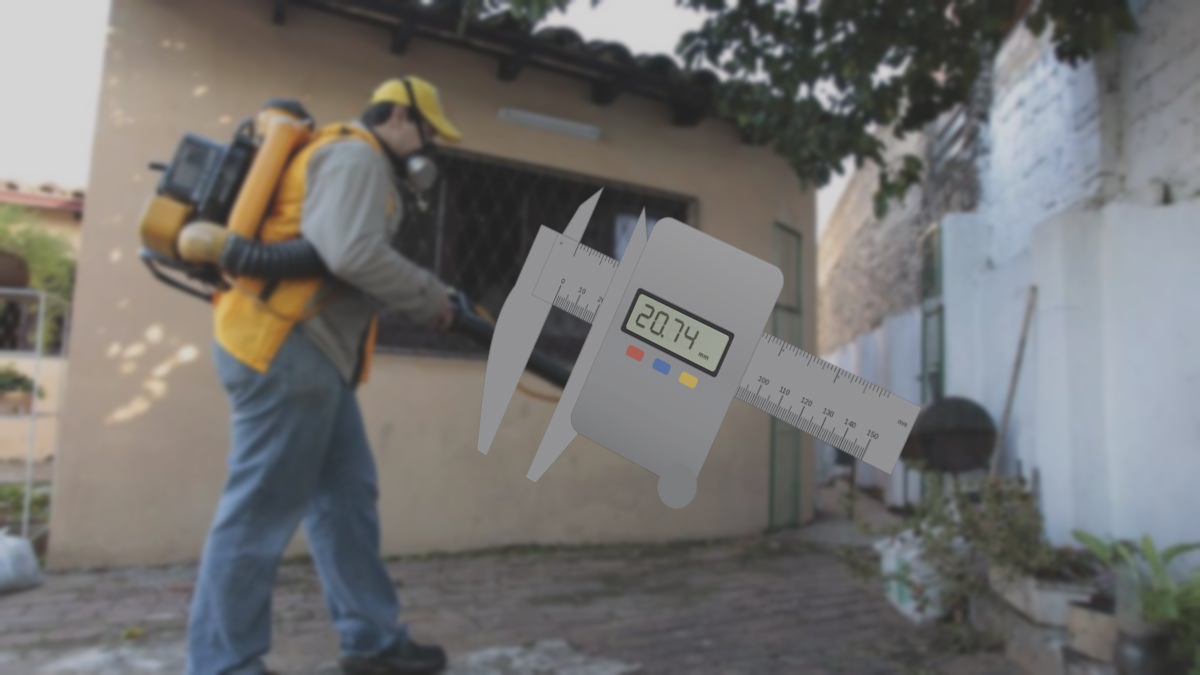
20.74 mm
